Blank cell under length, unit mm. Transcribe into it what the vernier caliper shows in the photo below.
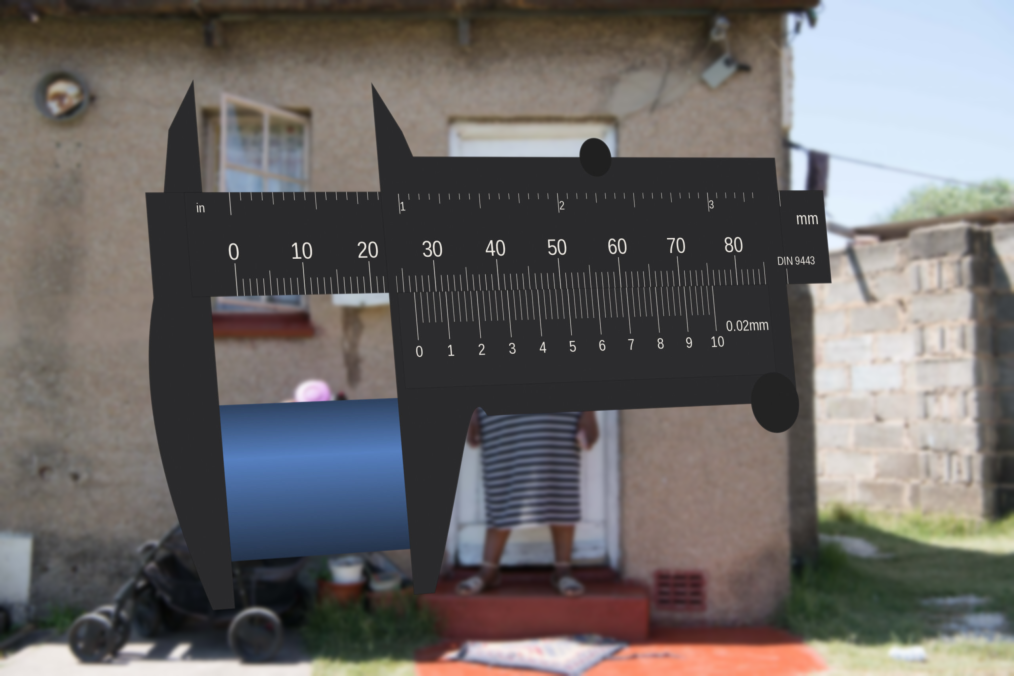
26.6 mm
